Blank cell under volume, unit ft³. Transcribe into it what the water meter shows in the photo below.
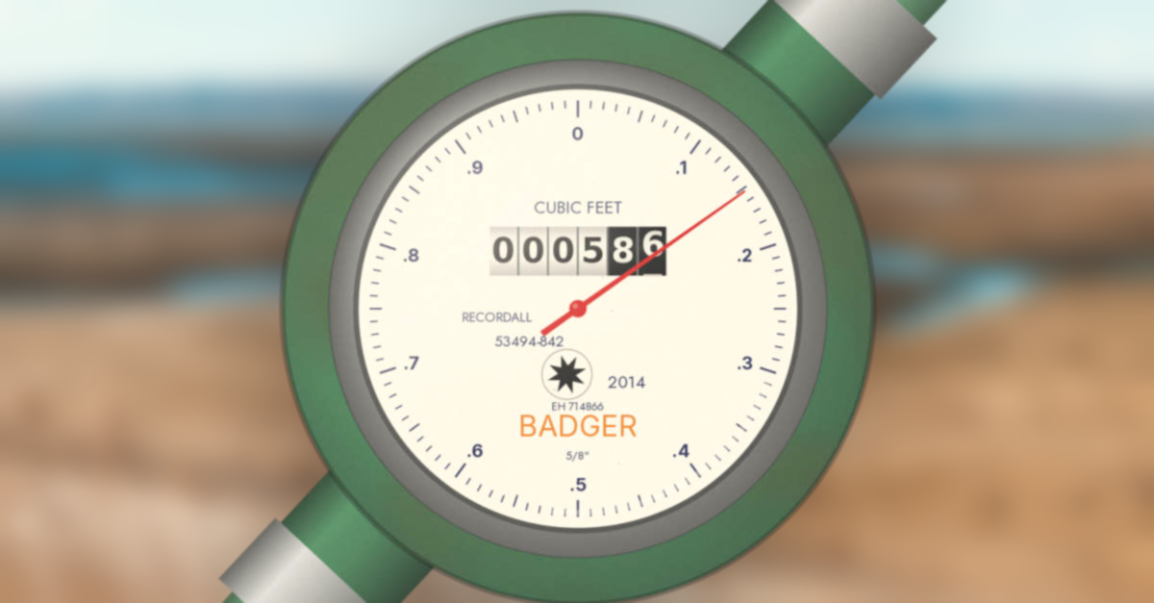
586.15 ft³
